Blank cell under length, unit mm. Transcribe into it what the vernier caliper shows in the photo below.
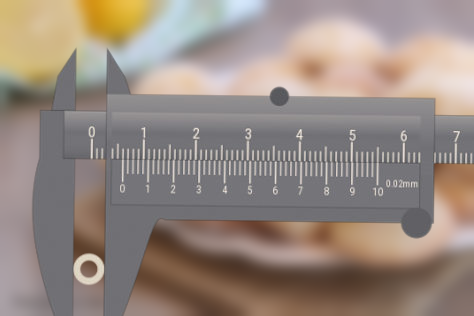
6.0 mm
